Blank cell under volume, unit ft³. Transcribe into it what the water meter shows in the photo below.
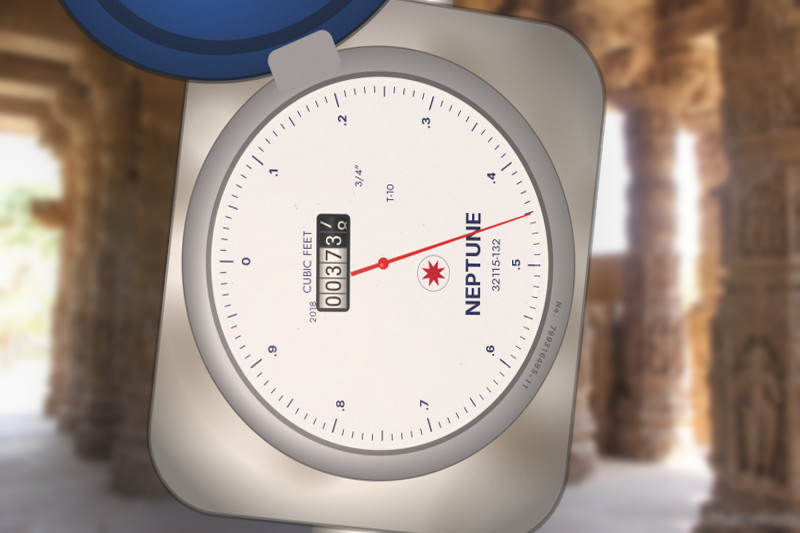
3737.45 ft³
